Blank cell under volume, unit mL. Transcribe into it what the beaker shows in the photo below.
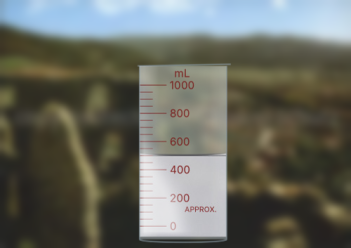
500 mL
